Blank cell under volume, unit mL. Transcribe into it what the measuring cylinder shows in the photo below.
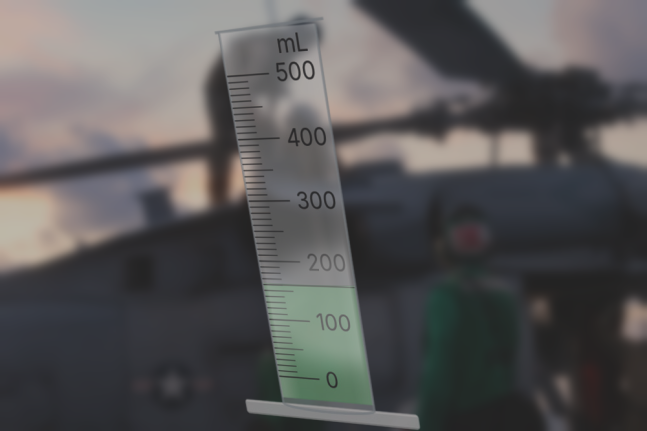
160 mL
